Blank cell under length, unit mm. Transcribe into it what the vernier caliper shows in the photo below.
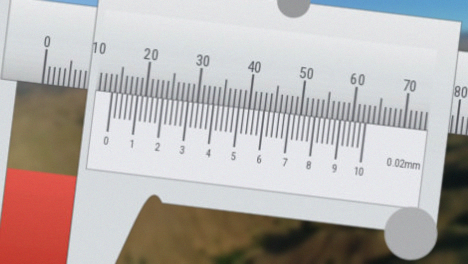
13.5 mm
